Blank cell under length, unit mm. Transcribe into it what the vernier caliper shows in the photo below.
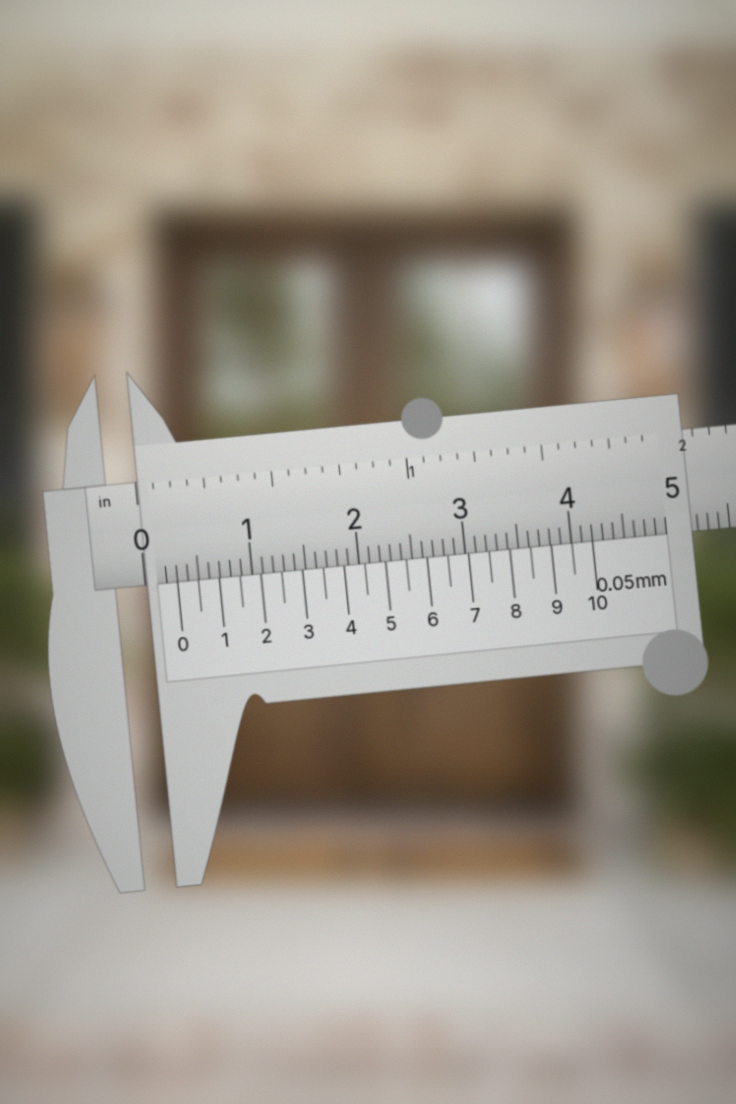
3.0 mm
